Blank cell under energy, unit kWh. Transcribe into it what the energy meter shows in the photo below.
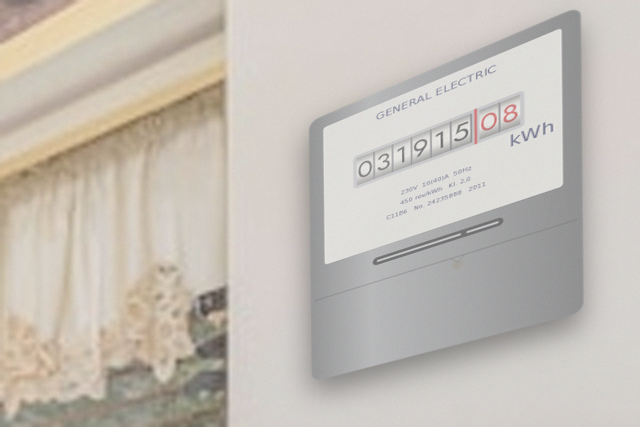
31915.08 kWh
